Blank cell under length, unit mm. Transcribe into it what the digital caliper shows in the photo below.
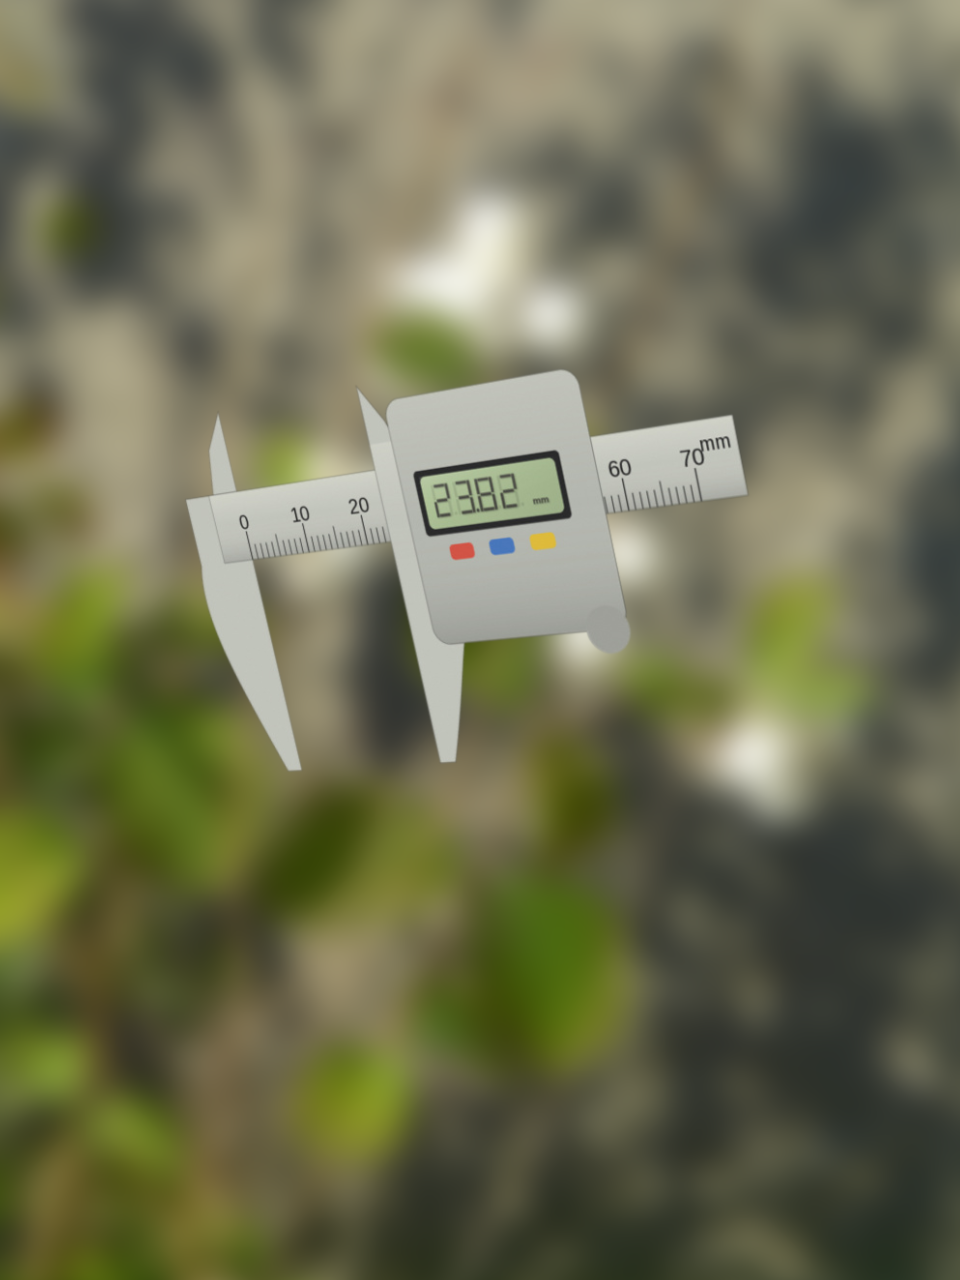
23.82 mm
